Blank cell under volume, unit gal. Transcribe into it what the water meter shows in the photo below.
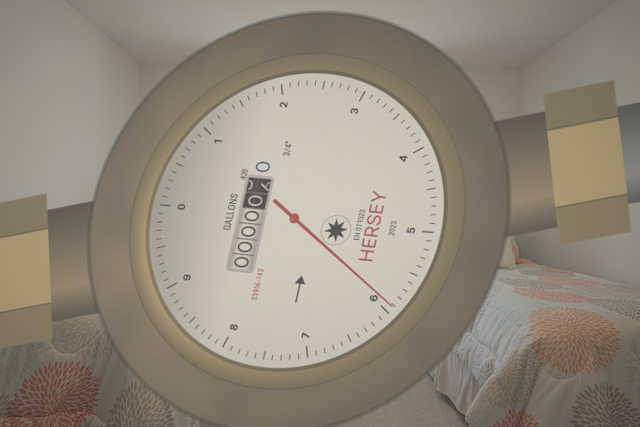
55.9 gal
